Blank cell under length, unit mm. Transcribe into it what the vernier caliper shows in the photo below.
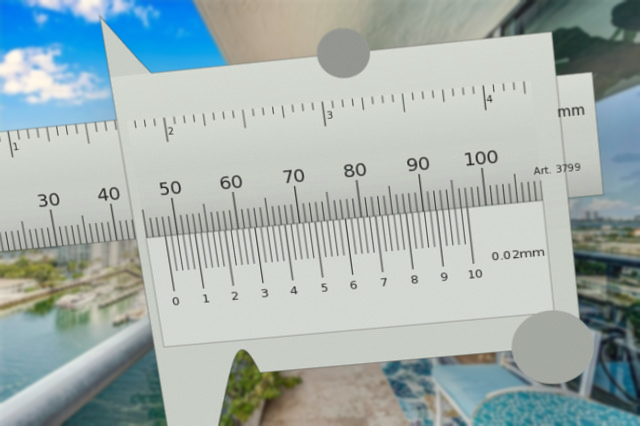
48.0 mm
